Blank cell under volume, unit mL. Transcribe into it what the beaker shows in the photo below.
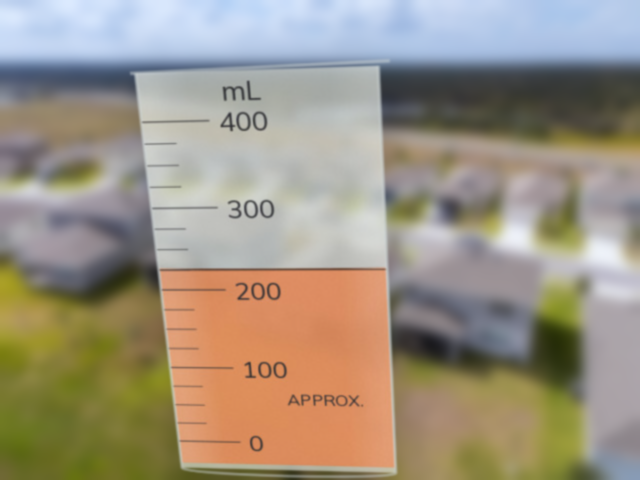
225 mL
